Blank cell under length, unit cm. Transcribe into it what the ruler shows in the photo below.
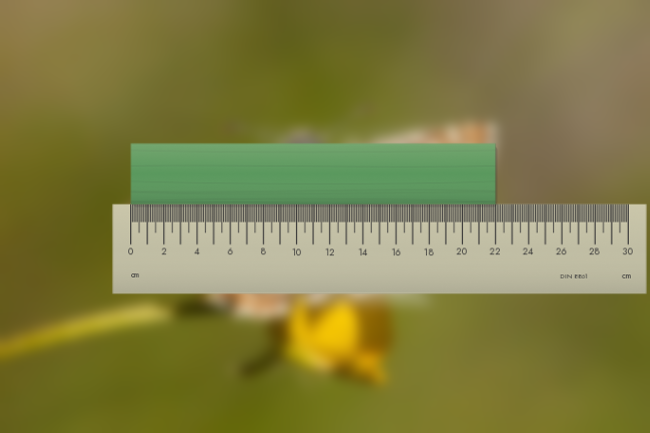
22 cm
